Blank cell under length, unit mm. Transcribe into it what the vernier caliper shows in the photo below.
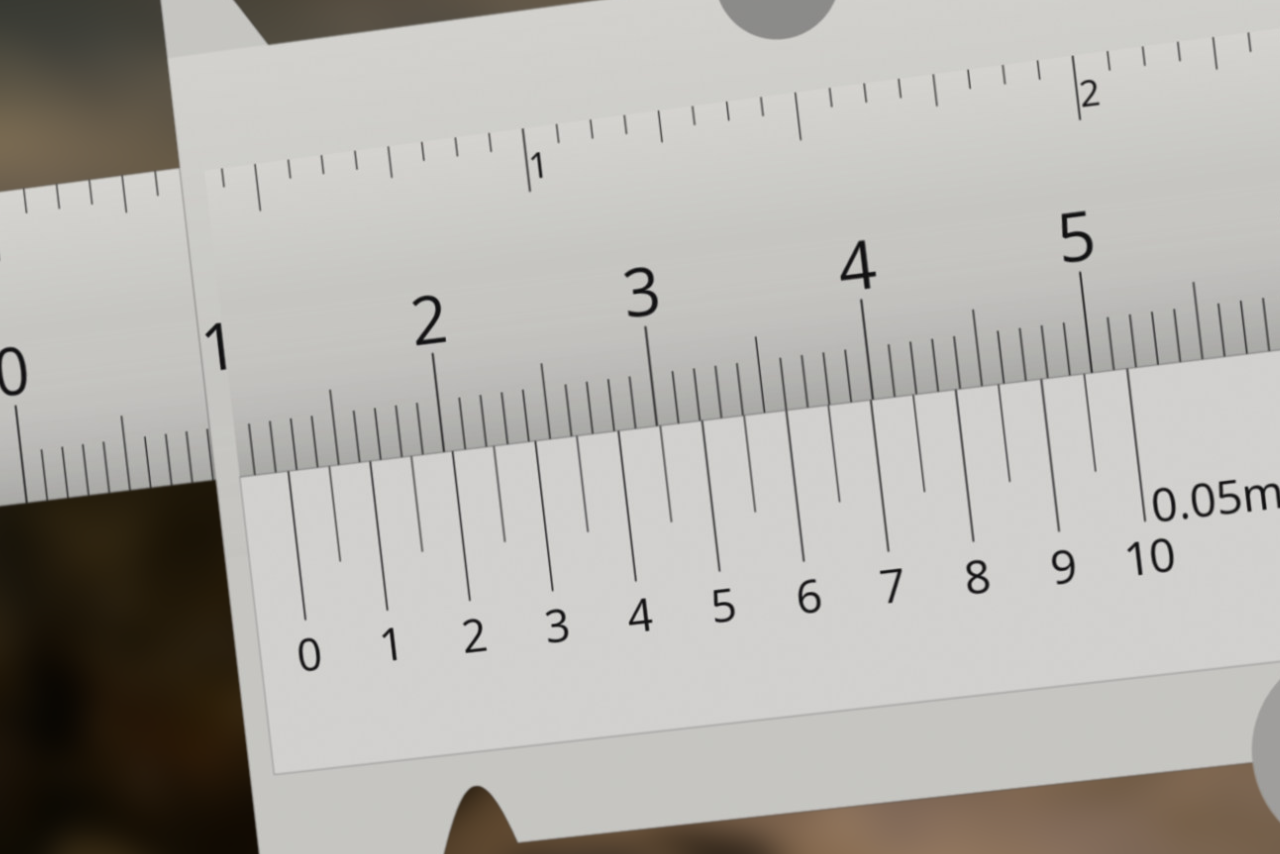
12.6 mm
